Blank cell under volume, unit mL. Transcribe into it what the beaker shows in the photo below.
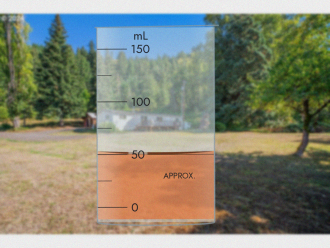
50 mL
